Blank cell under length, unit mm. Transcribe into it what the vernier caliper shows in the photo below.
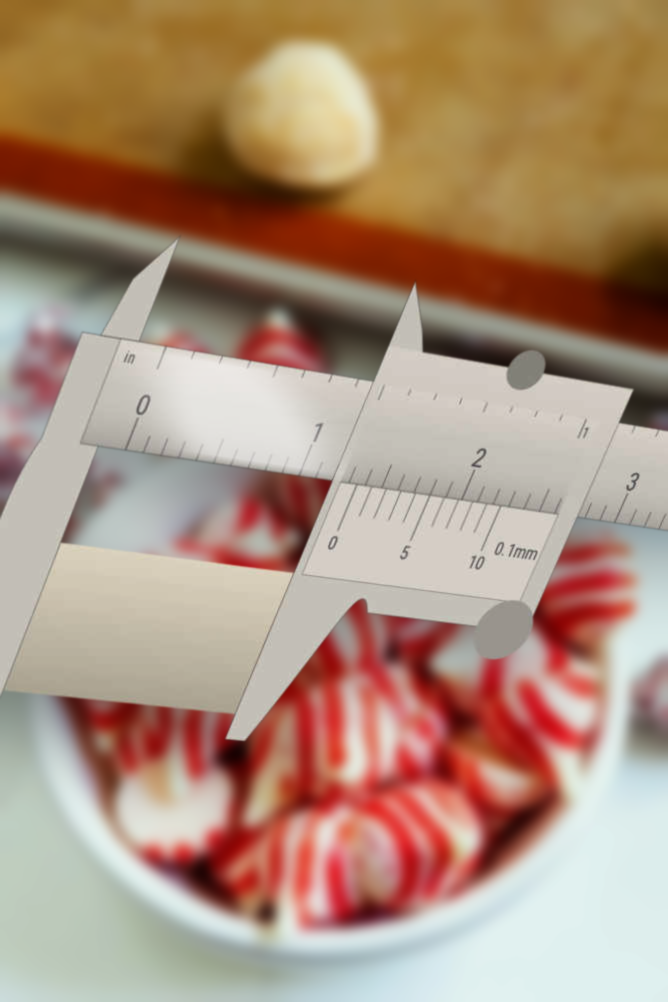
13.5 mm
